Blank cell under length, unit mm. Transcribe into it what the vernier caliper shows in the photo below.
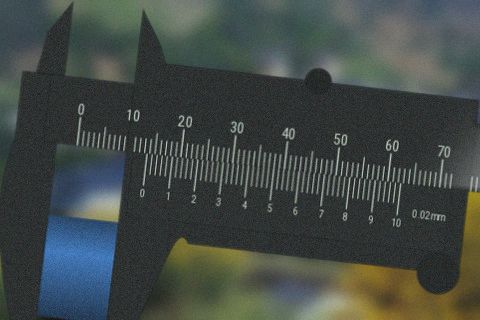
13.5 mm
